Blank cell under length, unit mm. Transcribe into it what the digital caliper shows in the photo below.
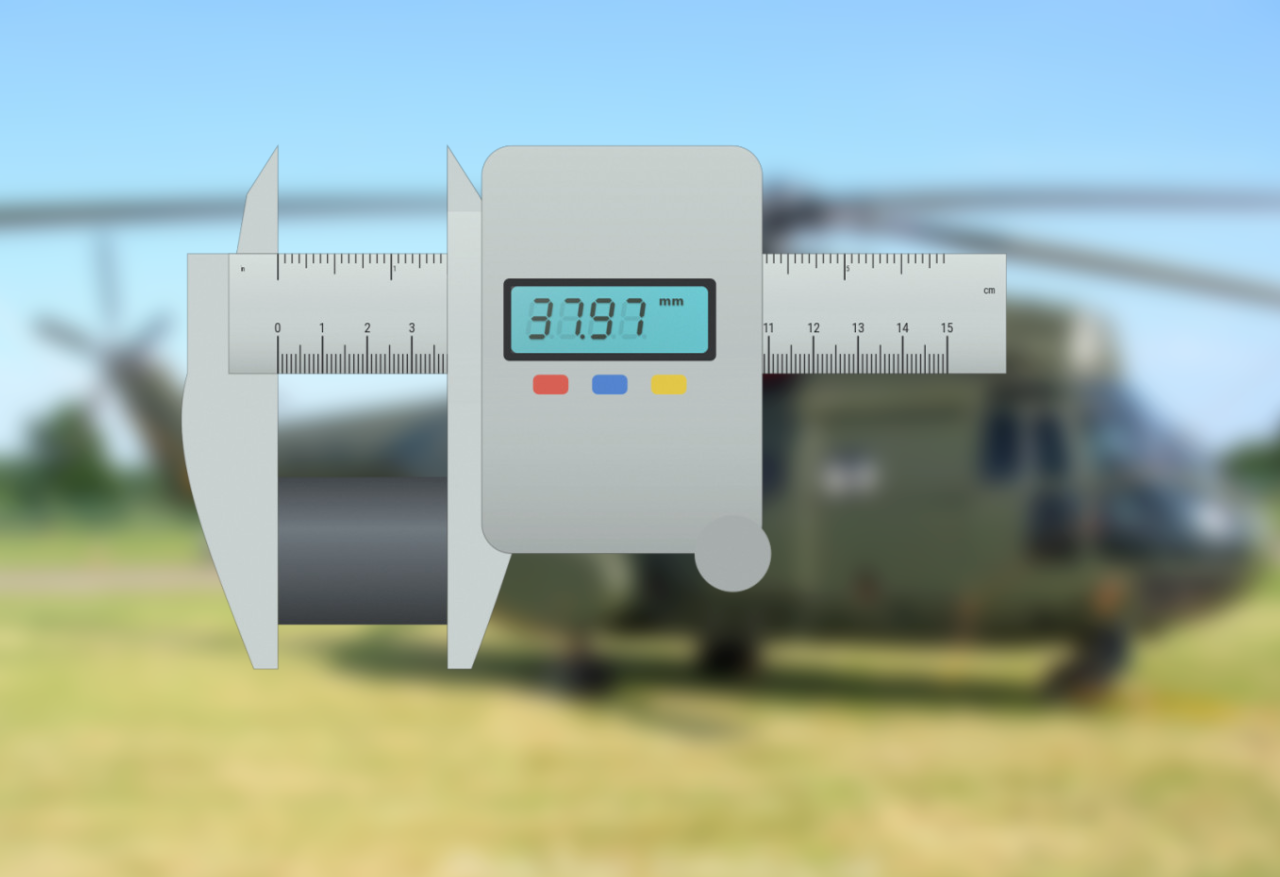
37.97 mm
